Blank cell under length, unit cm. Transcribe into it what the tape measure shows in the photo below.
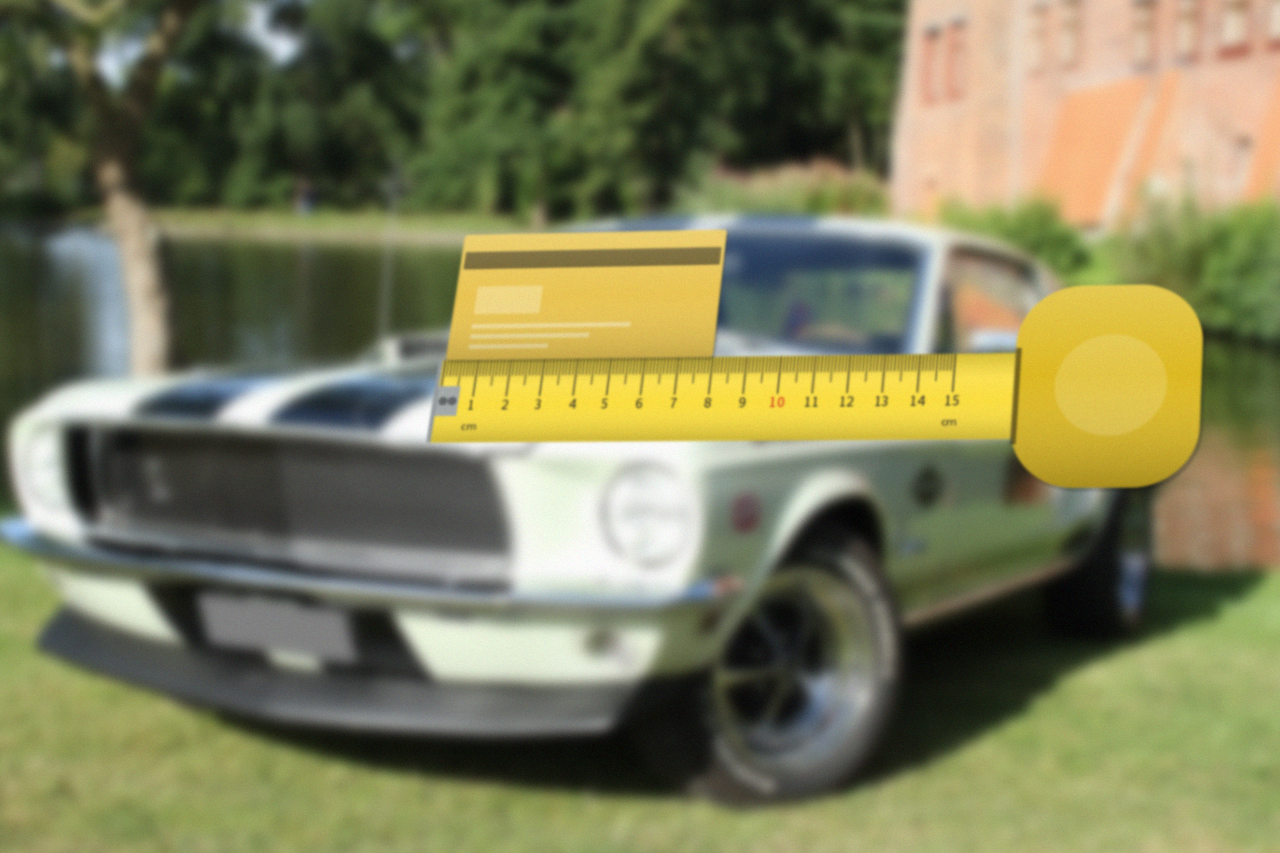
8 cm
